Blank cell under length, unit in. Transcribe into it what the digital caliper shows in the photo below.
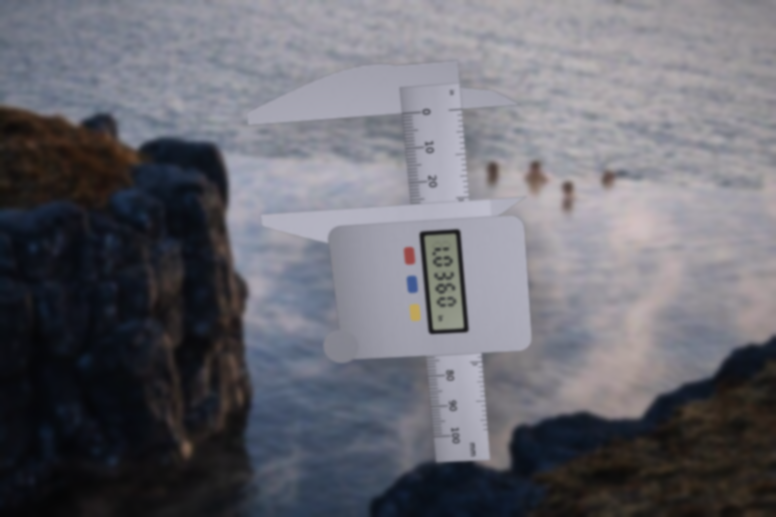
1.0360 in
